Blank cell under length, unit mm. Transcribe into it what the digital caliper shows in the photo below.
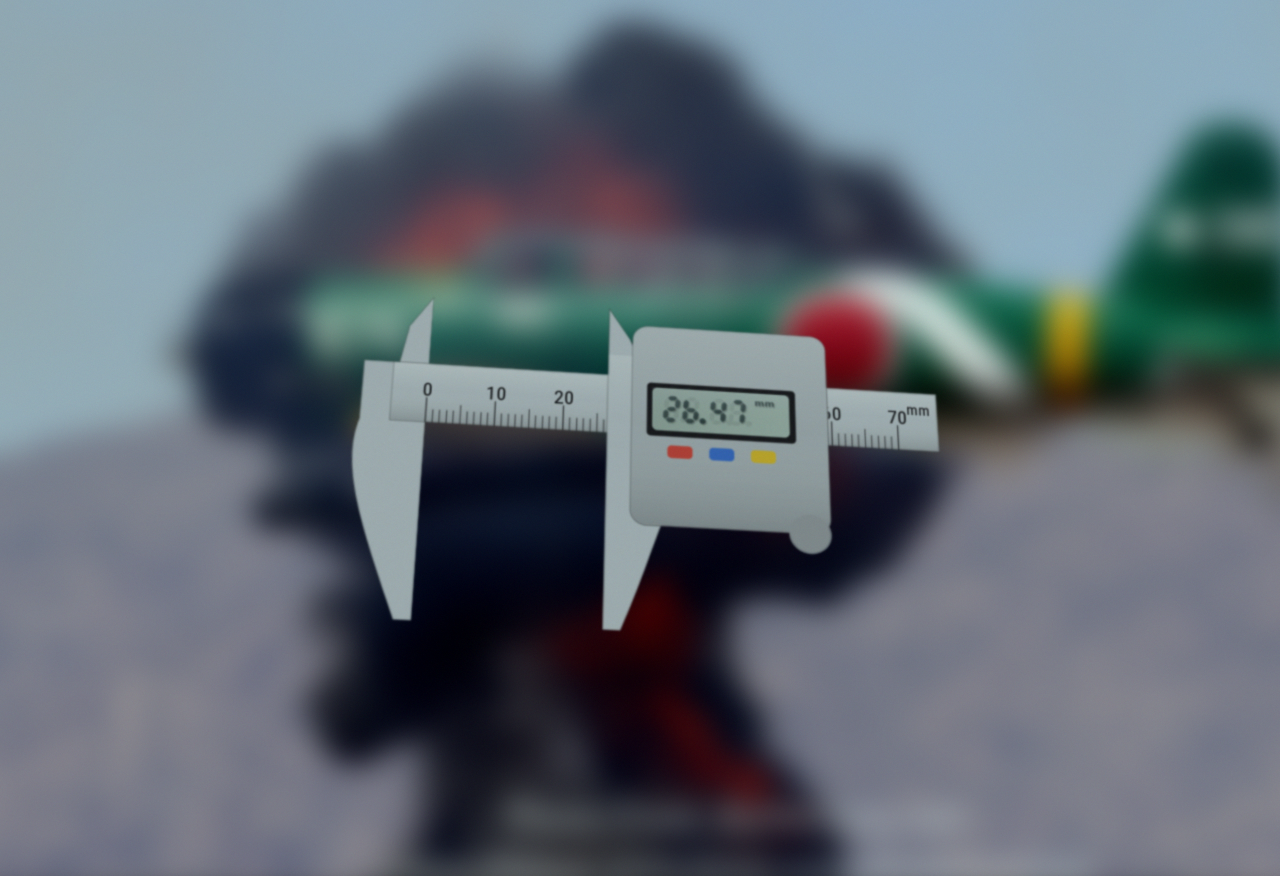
26.47 mm
